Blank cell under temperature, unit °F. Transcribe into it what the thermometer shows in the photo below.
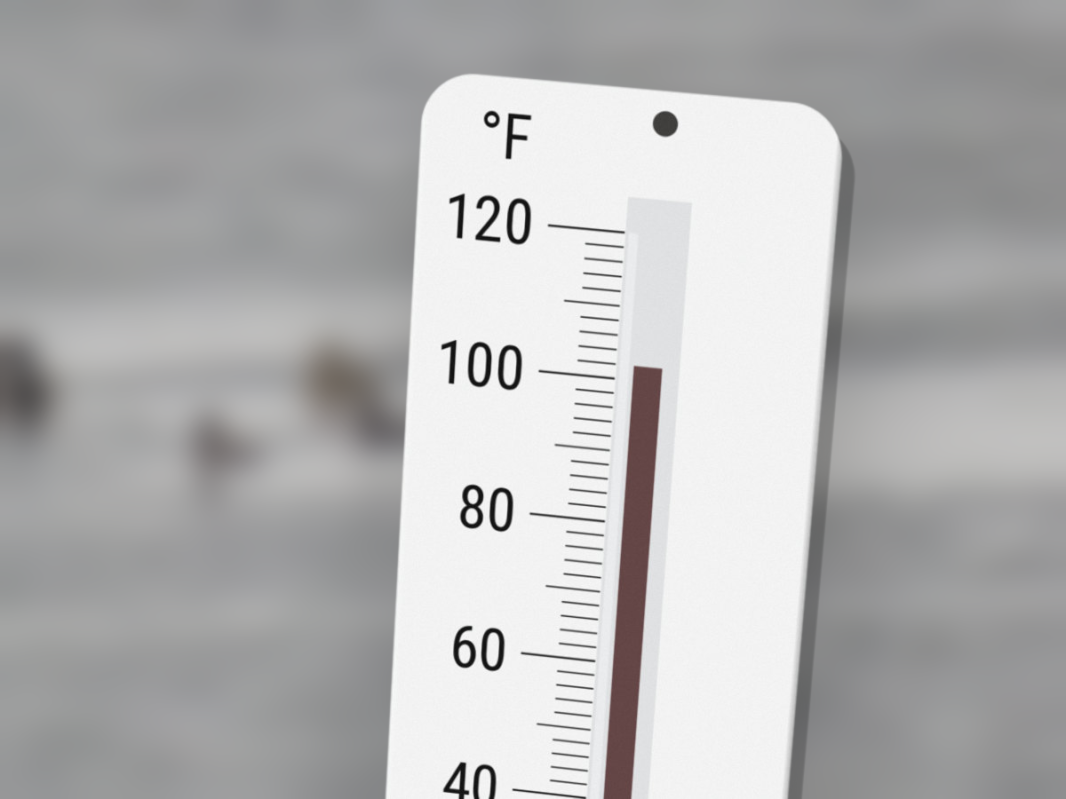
102 °F
